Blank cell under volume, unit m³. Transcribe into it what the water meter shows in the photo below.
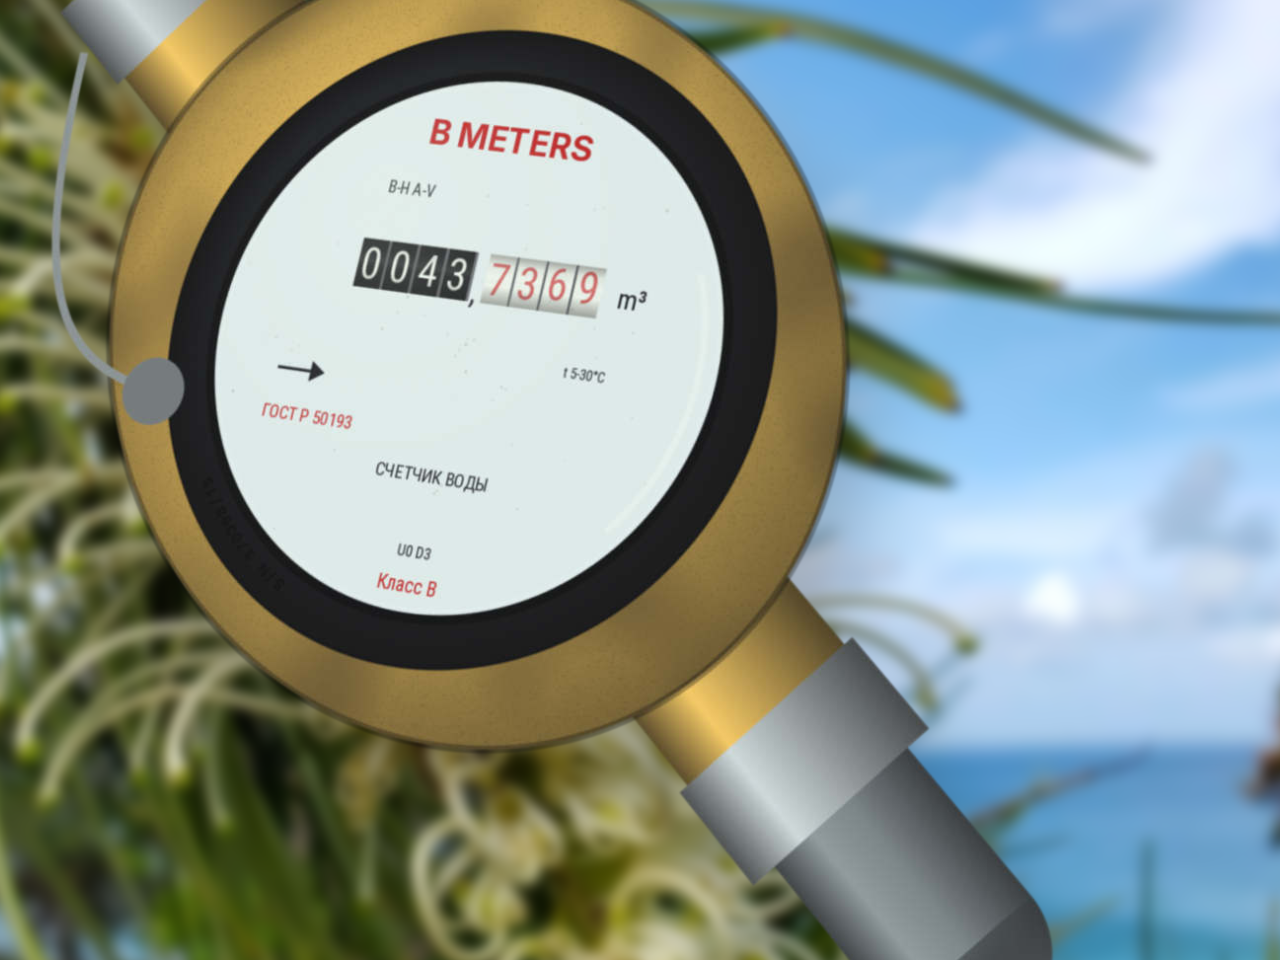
43.7369 m³
